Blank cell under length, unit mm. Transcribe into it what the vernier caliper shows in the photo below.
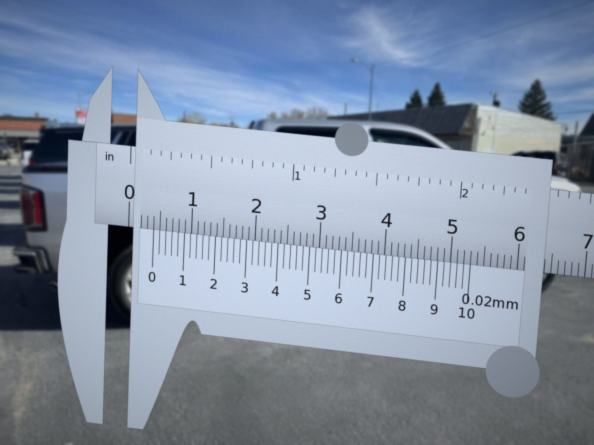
4.0 mm
